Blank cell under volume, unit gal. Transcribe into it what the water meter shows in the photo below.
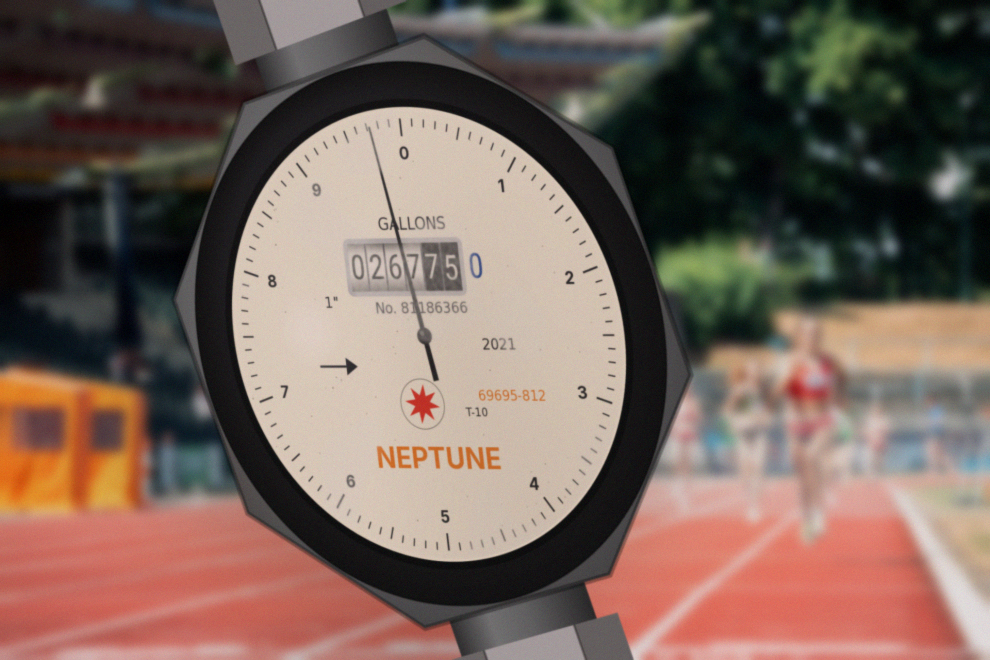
267749.7 gal
